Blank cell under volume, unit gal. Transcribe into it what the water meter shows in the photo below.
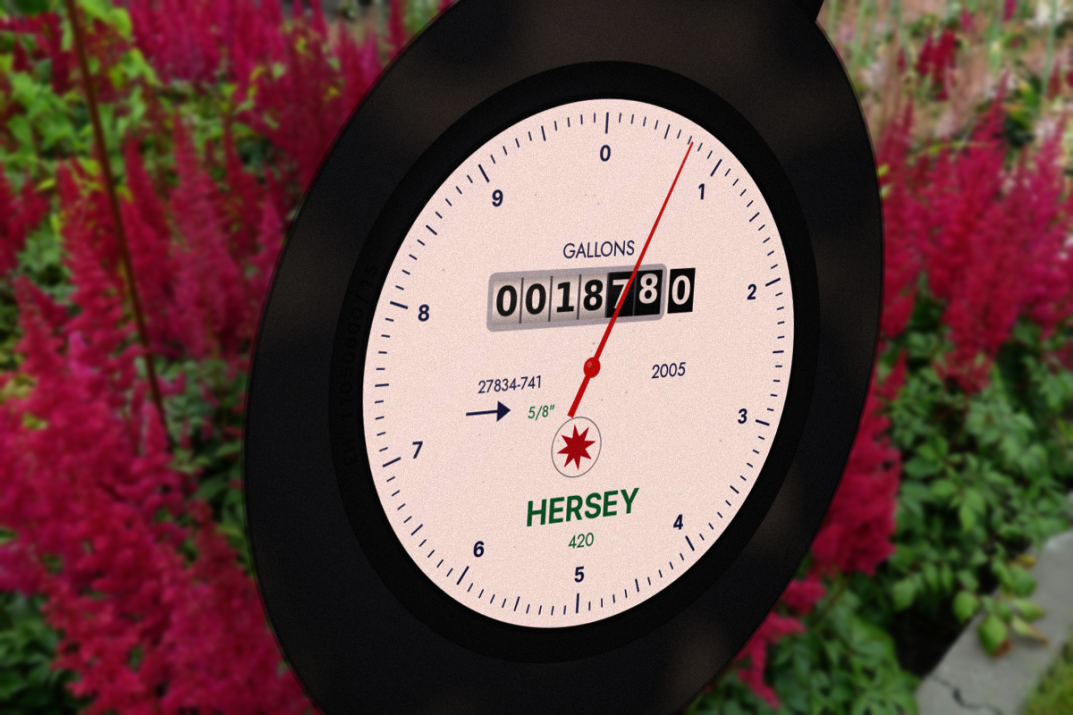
18780.7 gal
